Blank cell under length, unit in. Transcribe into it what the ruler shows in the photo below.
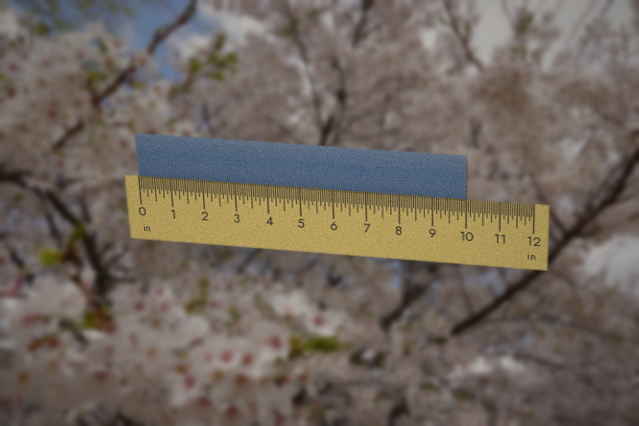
10 in
